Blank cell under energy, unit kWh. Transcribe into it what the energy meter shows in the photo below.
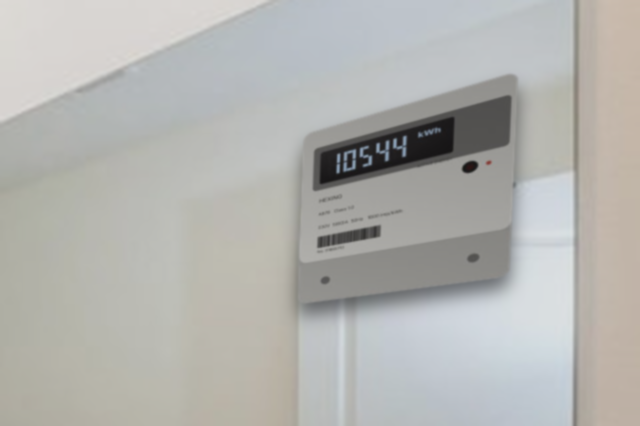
10544 kWh
